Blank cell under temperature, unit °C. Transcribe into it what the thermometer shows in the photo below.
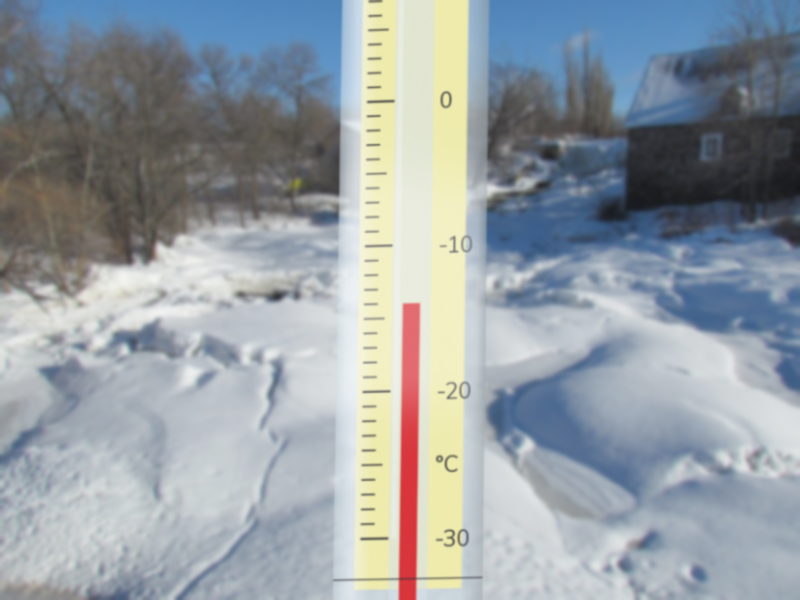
-14 °C
